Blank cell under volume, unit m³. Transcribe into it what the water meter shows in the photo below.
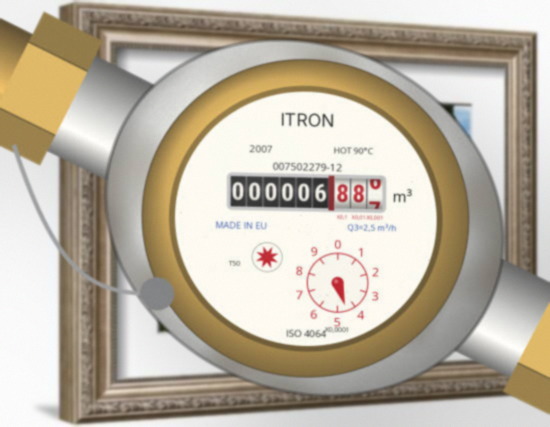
6.8864 m³
